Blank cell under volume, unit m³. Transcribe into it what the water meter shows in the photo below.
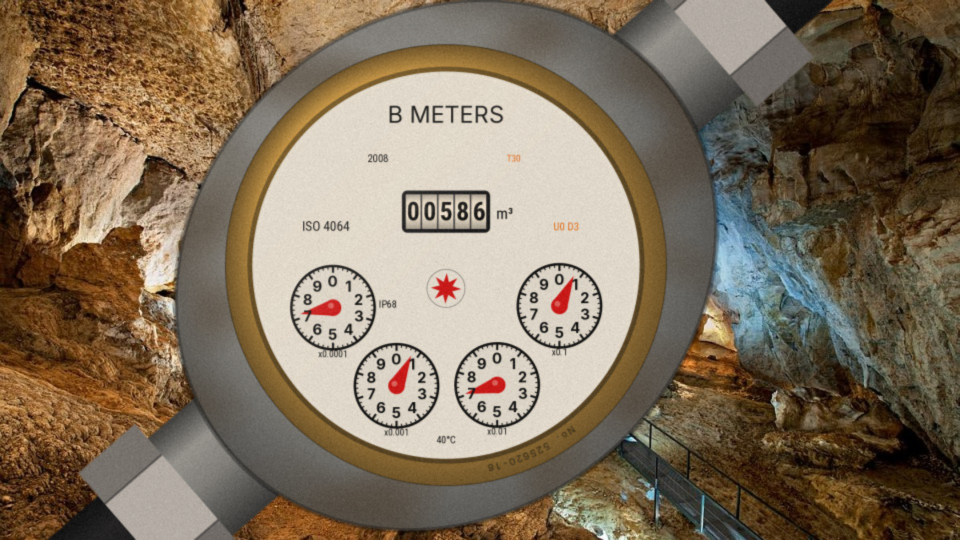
586.0707 m³
